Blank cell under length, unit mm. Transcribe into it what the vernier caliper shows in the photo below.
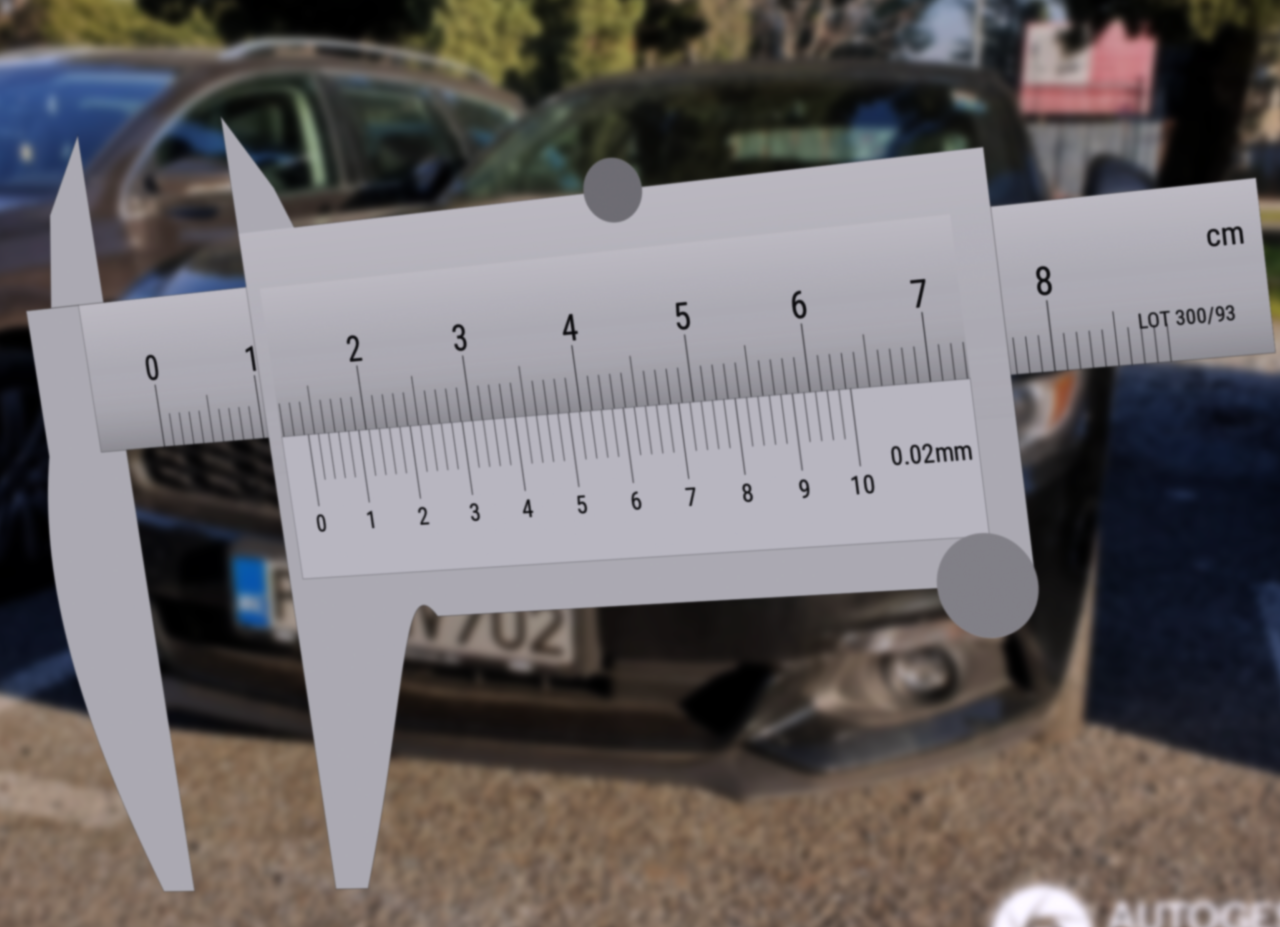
14.4 mm
